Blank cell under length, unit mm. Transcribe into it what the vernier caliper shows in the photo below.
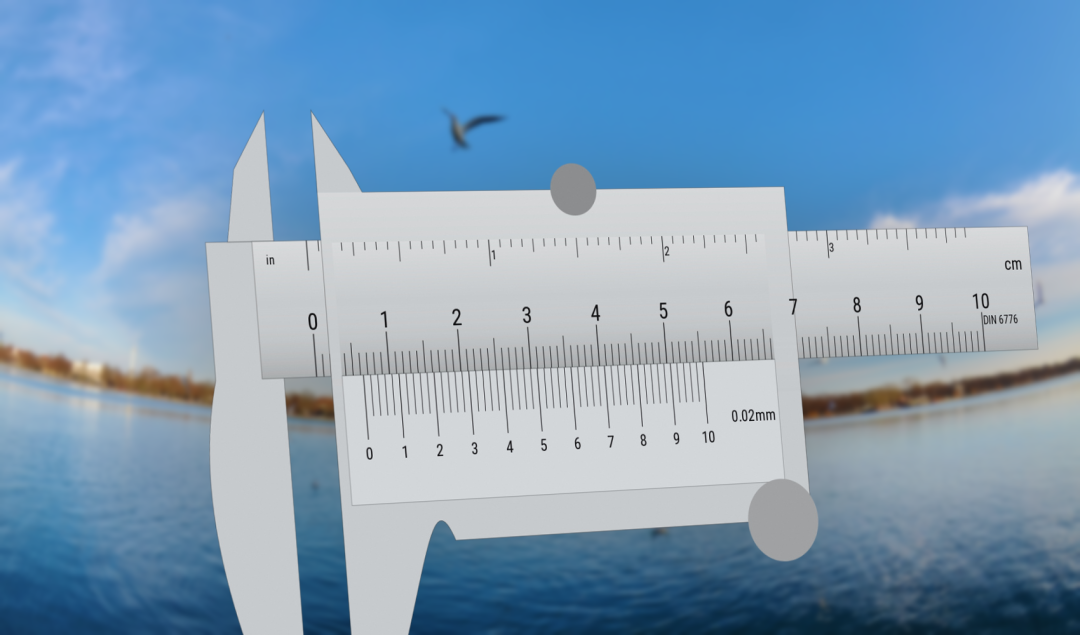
6.4 mm
